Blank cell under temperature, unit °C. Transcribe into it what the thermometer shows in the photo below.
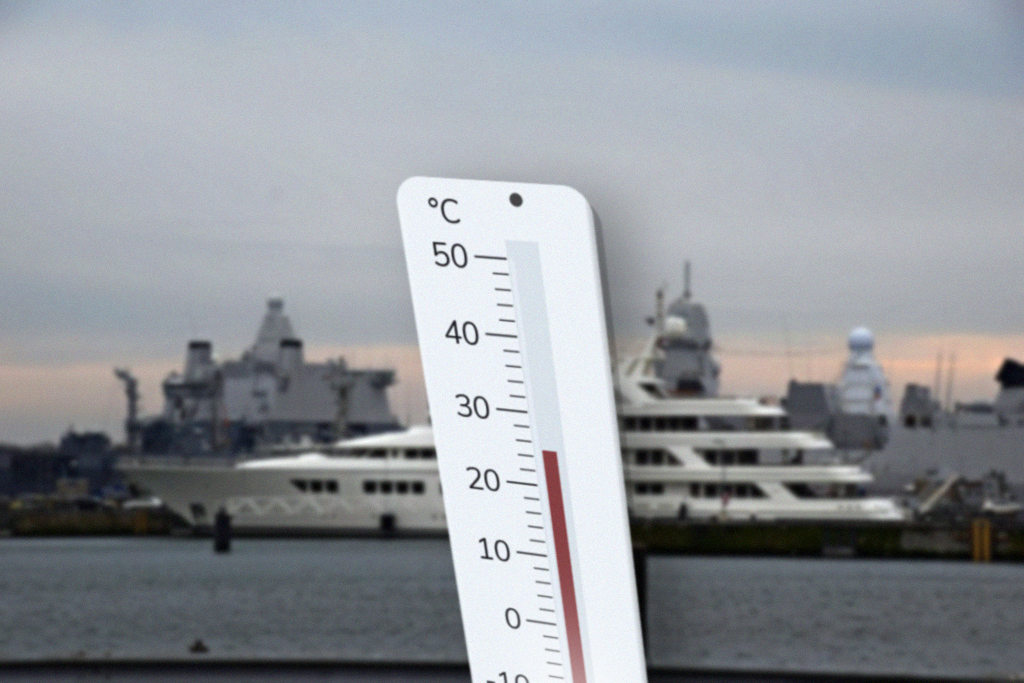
25 °C
